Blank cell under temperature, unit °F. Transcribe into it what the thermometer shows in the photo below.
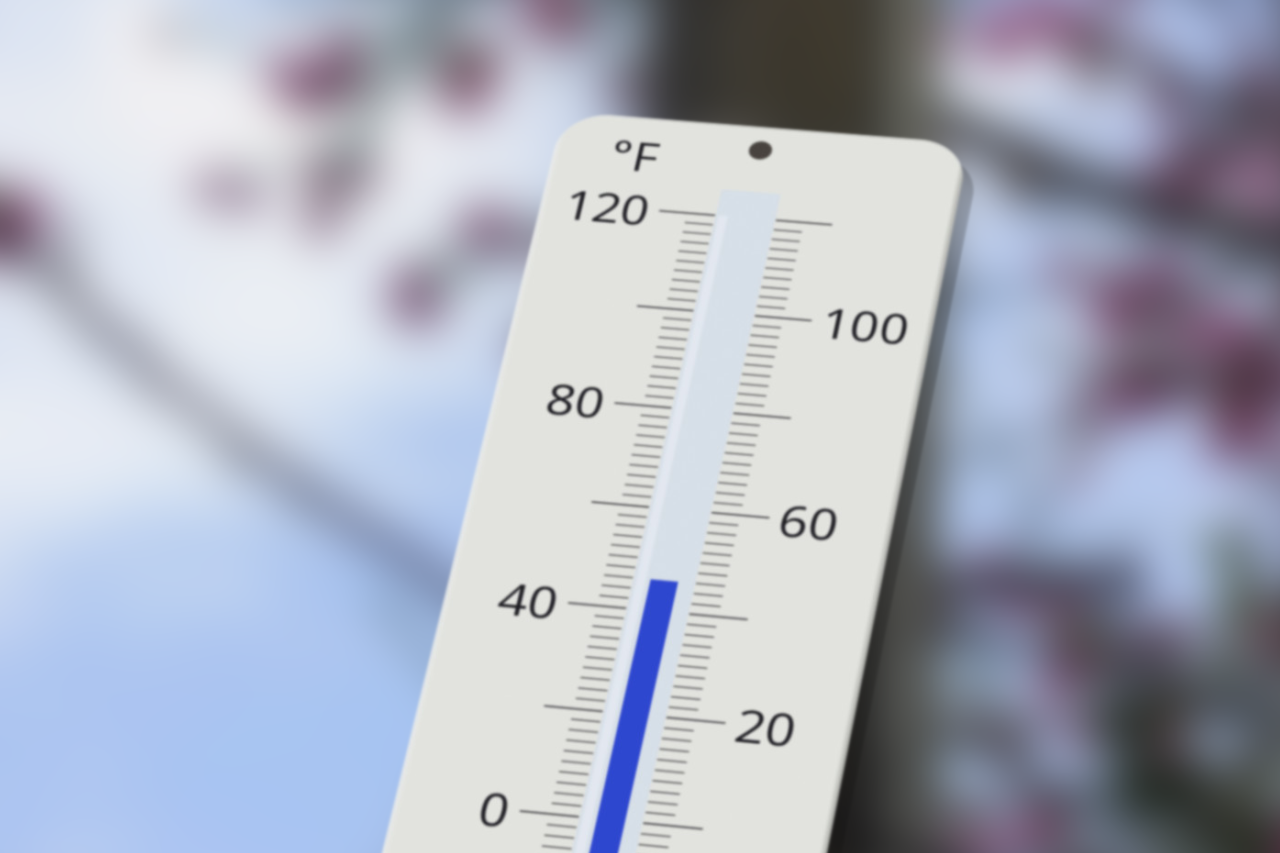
46 °F
